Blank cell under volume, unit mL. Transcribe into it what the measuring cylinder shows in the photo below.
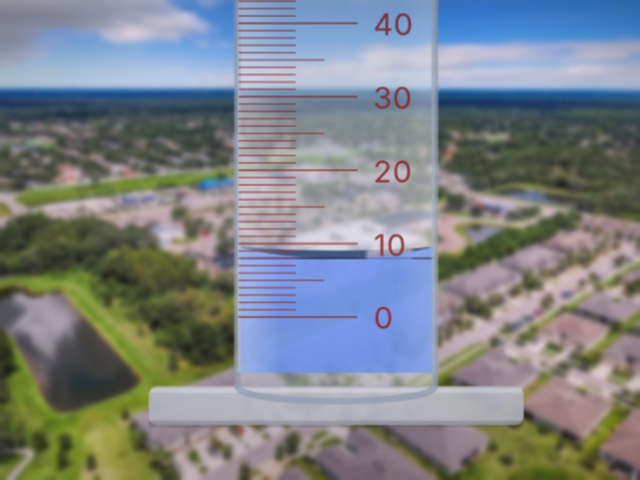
8 mL
